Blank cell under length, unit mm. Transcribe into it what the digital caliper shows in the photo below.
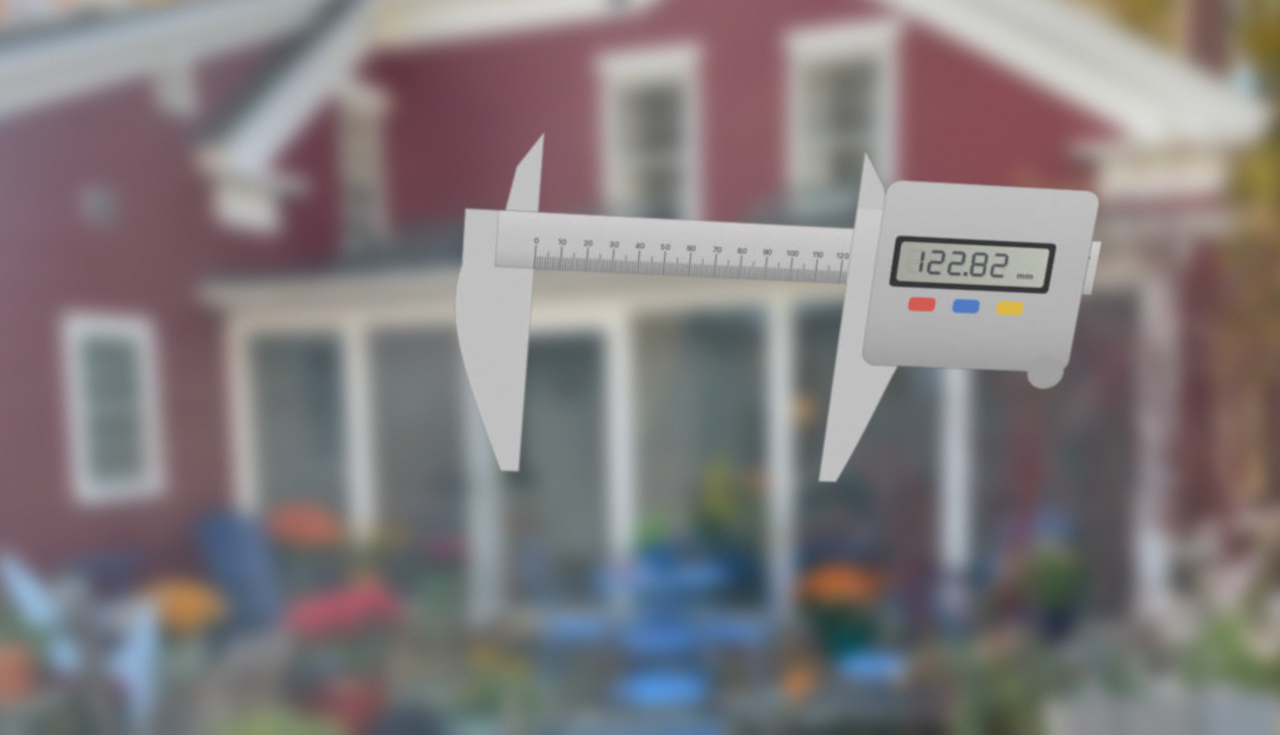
122.82 mm
